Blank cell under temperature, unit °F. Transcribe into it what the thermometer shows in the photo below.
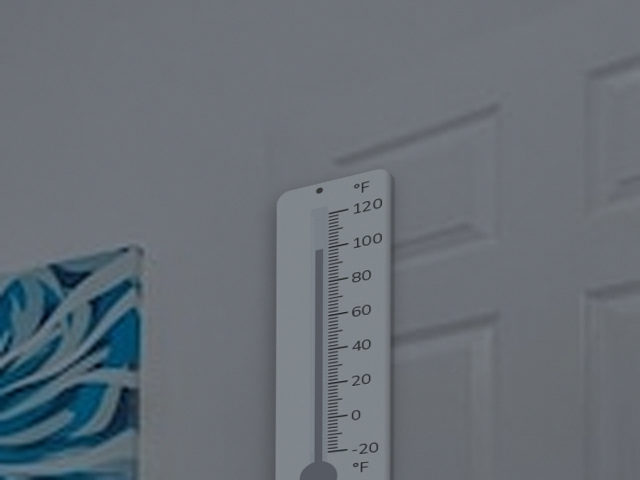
100 °F
